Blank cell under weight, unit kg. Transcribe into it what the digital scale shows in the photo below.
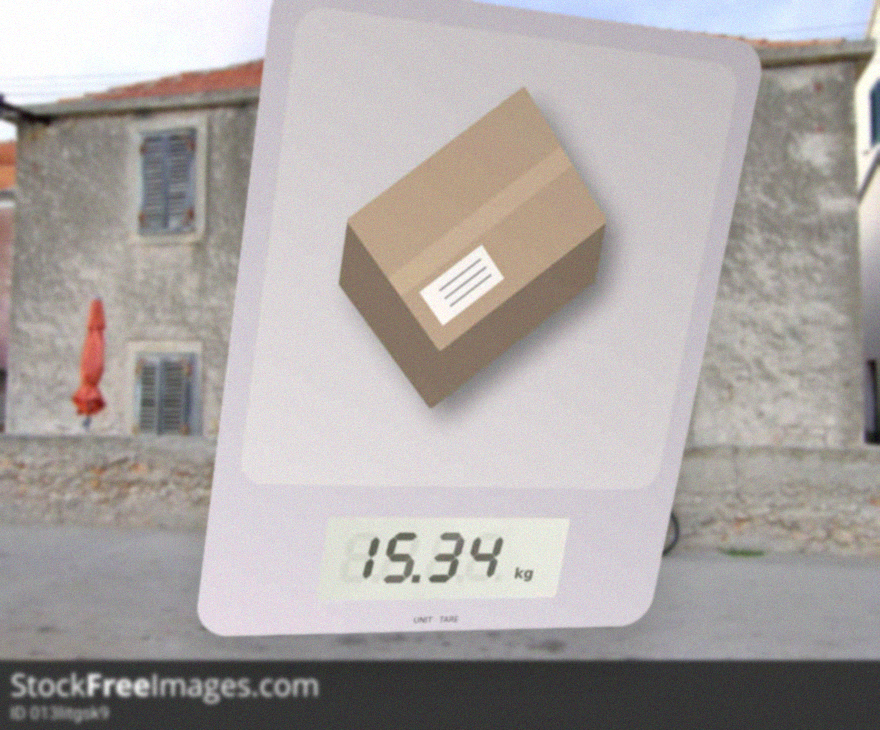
15.34 kg
